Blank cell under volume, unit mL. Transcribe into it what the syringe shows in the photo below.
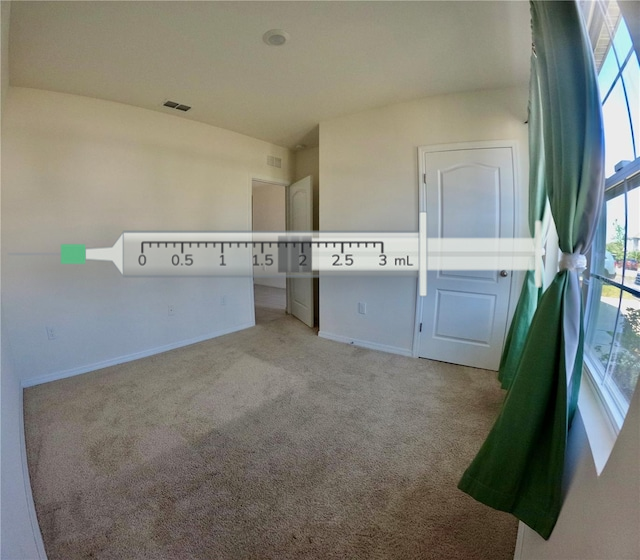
1.7 mL
